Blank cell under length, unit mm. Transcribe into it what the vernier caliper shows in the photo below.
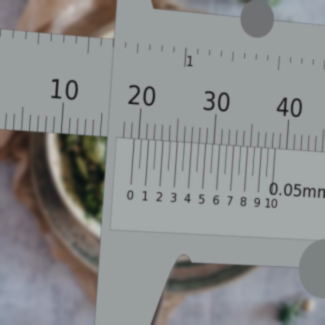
19.4 mm
